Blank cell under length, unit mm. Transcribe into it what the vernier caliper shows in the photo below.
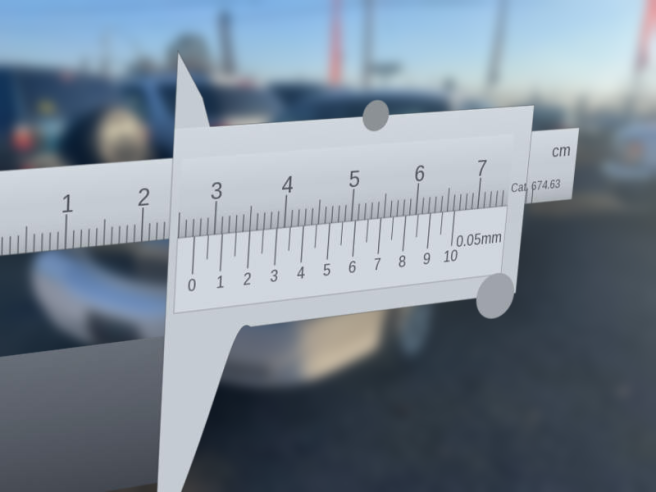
27.2 mm
